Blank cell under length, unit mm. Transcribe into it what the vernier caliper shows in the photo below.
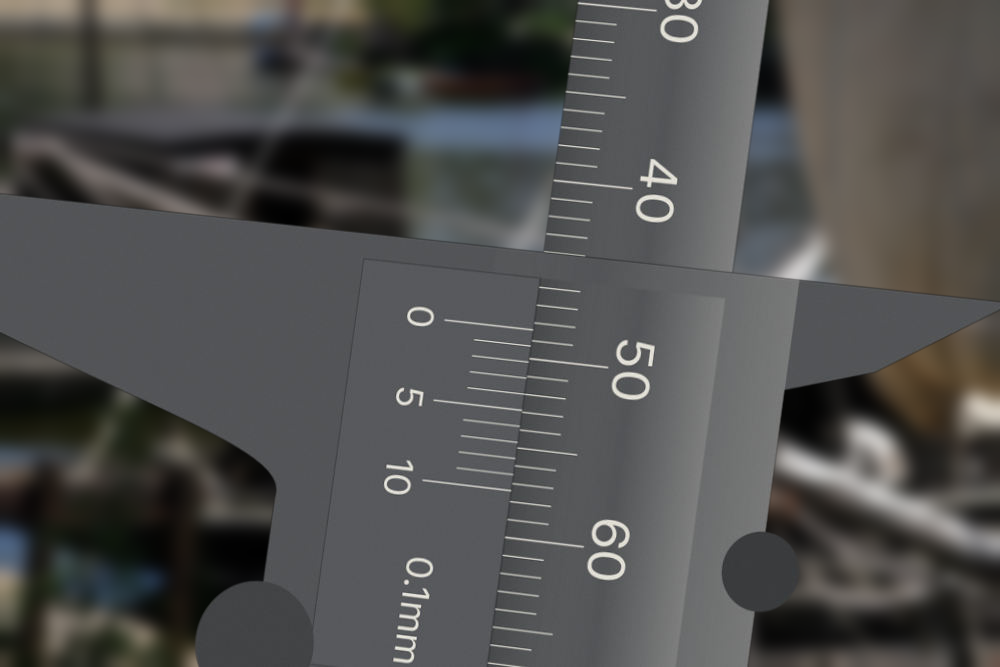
48.4 mm
